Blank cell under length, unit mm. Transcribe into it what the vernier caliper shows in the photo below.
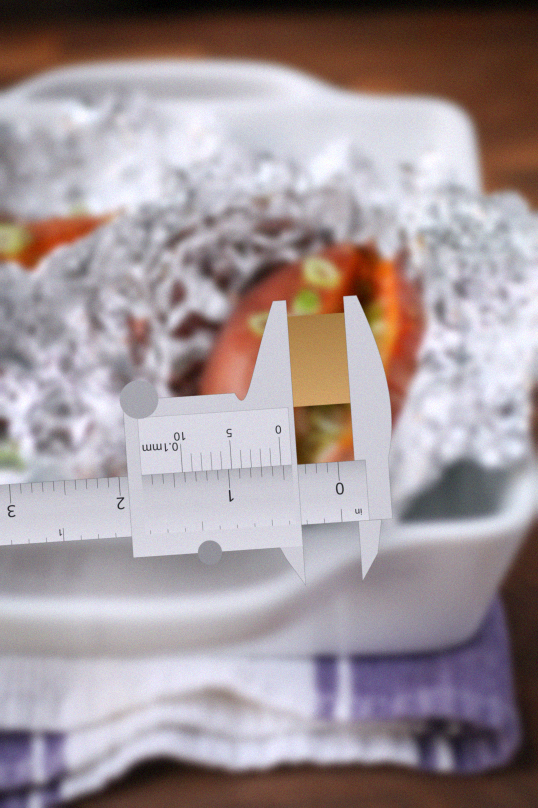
5.2 mm
